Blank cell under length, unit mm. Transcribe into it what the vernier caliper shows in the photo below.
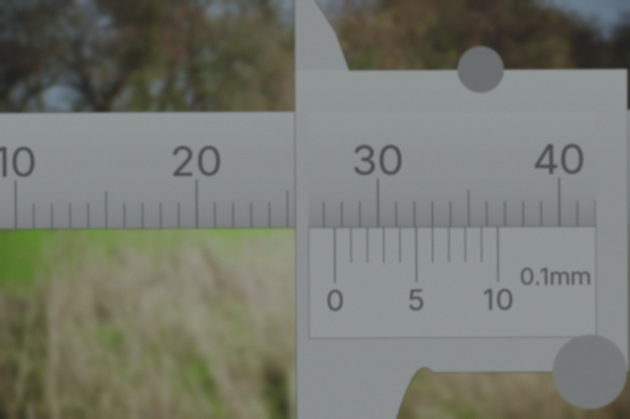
27.6 mm
